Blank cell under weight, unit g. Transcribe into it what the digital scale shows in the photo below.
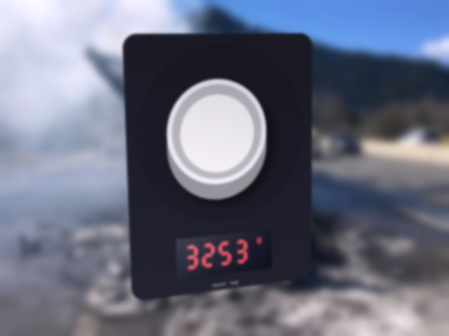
3253 g
